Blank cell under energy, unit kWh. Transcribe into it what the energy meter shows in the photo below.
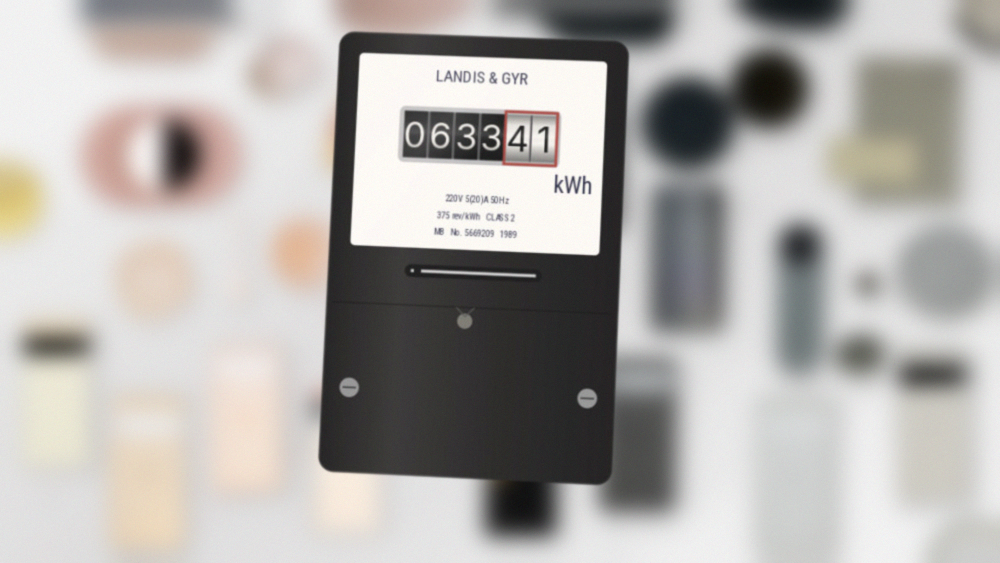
633.41 kWh
